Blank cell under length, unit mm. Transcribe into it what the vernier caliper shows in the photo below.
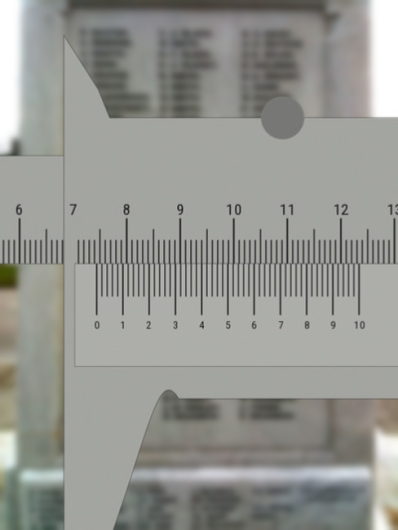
74.4 mm
